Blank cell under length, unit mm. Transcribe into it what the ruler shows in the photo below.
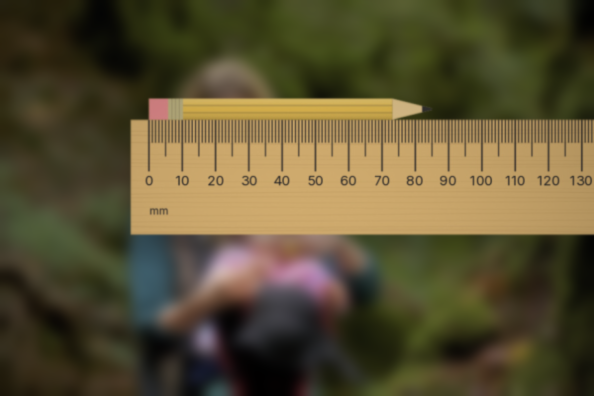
85 mm
